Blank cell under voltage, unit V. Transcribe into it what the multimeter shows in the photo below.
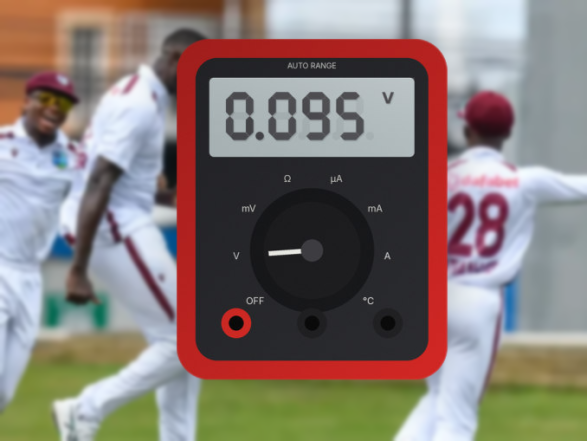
0.095 V
